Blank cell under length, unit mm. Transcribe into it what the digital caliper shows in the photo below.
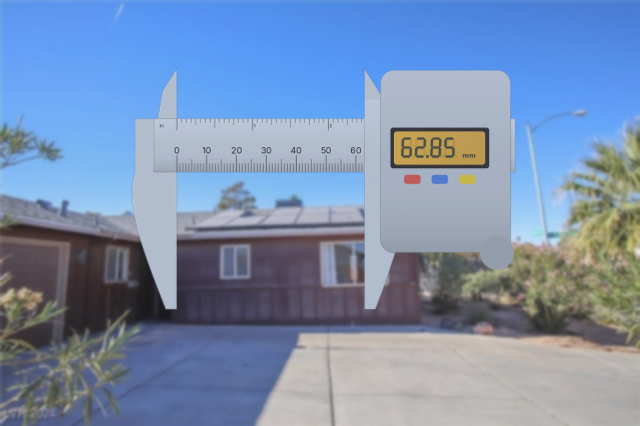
62.85 mm
